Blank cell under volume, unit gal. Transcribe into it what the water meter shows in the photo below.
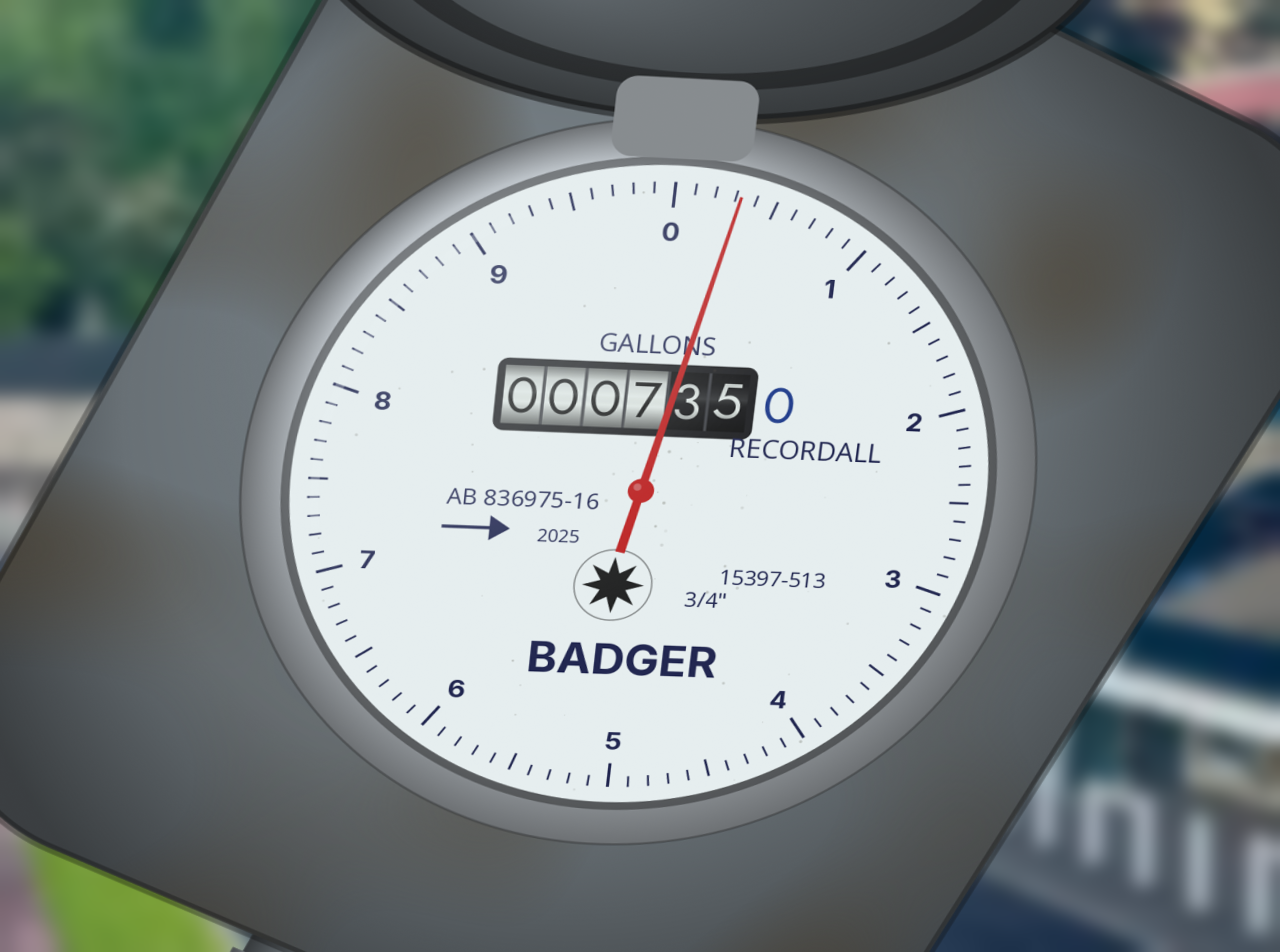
7350.3 gal
